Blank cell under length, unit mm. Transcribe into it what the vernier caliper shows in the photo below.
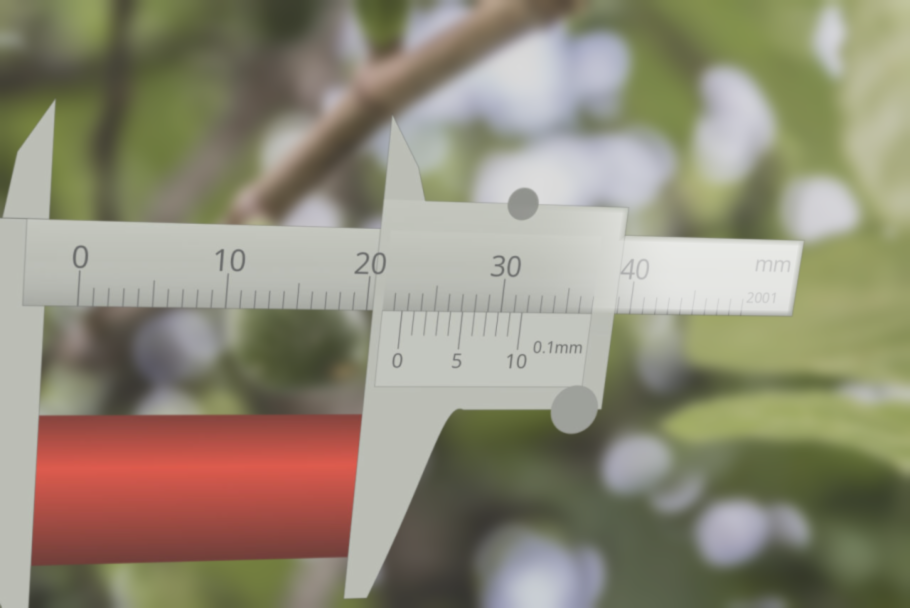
22.6 mm
